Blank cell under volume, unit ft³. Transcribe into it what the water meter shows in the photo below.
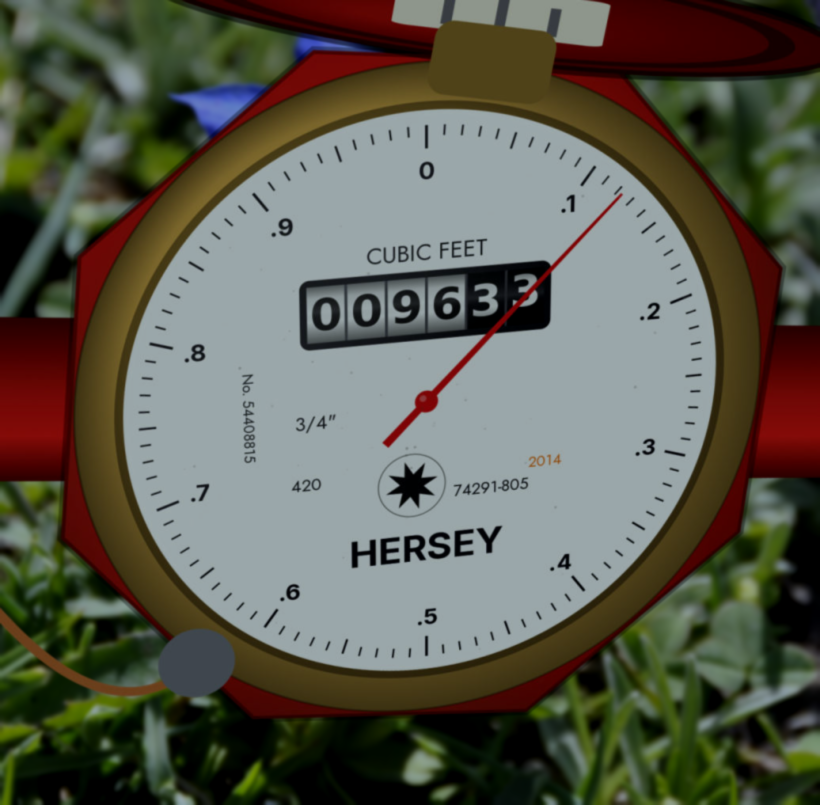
9633.12 ft³
